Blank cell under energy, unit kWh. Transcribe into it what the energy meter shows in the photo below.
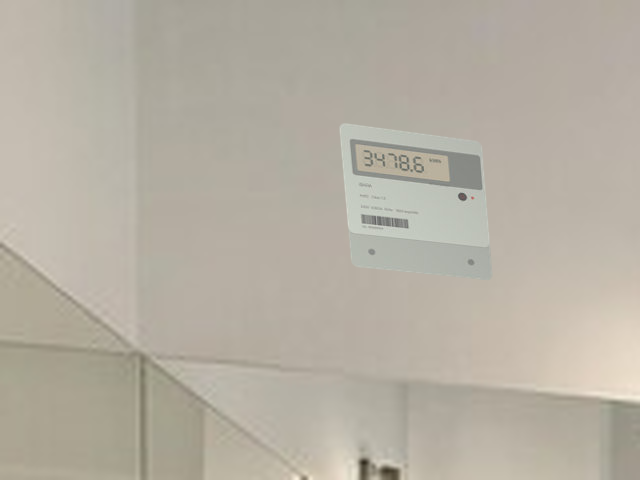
3478.6 kWh
